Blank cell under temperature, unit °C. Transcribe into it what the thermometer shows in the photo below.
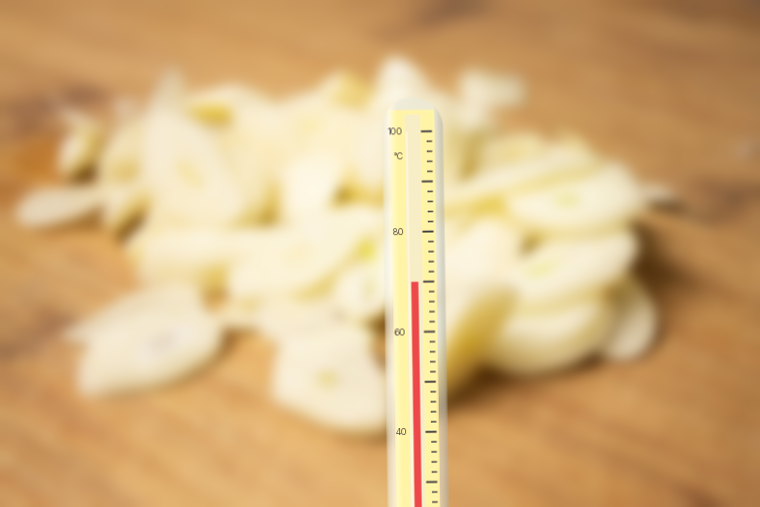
70 °C
